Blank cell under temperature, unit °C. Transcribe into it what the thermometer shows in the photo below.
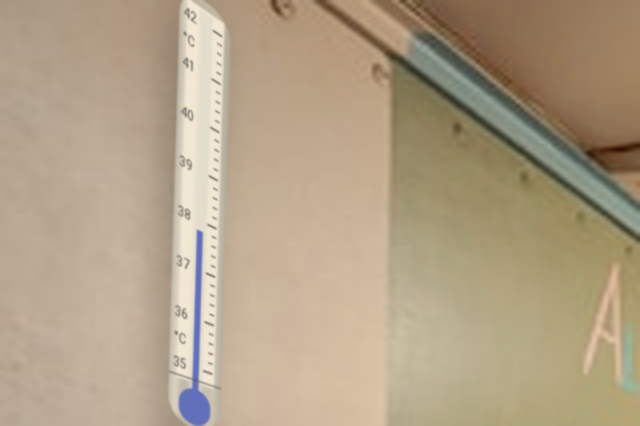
37.8 °C
